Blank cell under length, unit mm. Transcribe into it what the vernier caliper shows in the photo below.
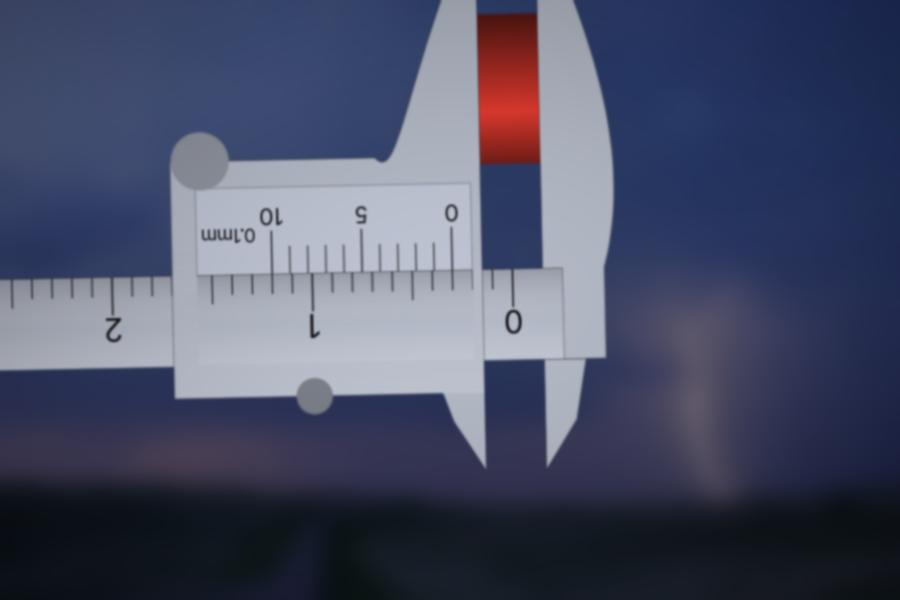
3.0 mm
